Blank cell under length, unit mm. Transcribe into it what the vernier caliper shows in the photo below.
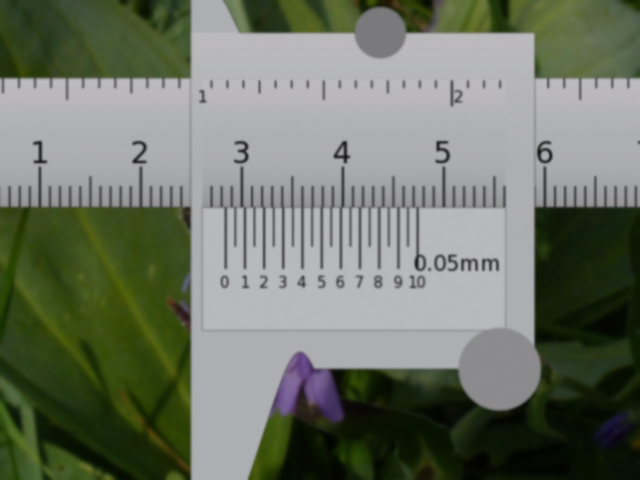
28.4 mm
